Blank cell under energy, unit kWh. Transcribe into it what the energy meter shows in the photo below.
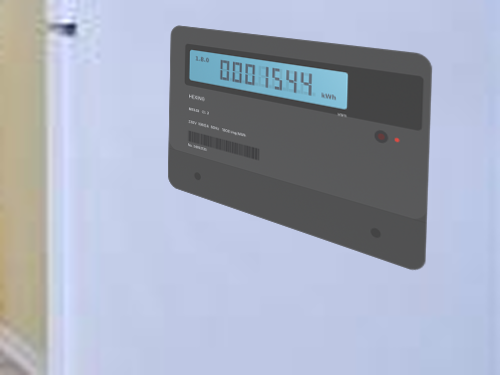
1544 kWh
